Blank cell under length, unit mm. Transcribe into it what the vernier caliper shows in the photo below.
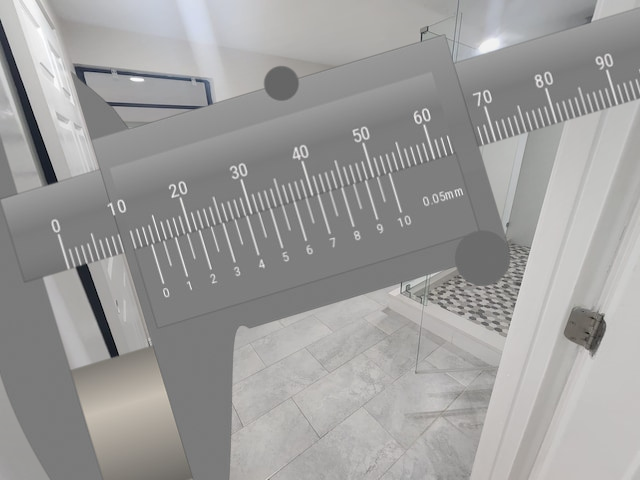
13.6 mm
